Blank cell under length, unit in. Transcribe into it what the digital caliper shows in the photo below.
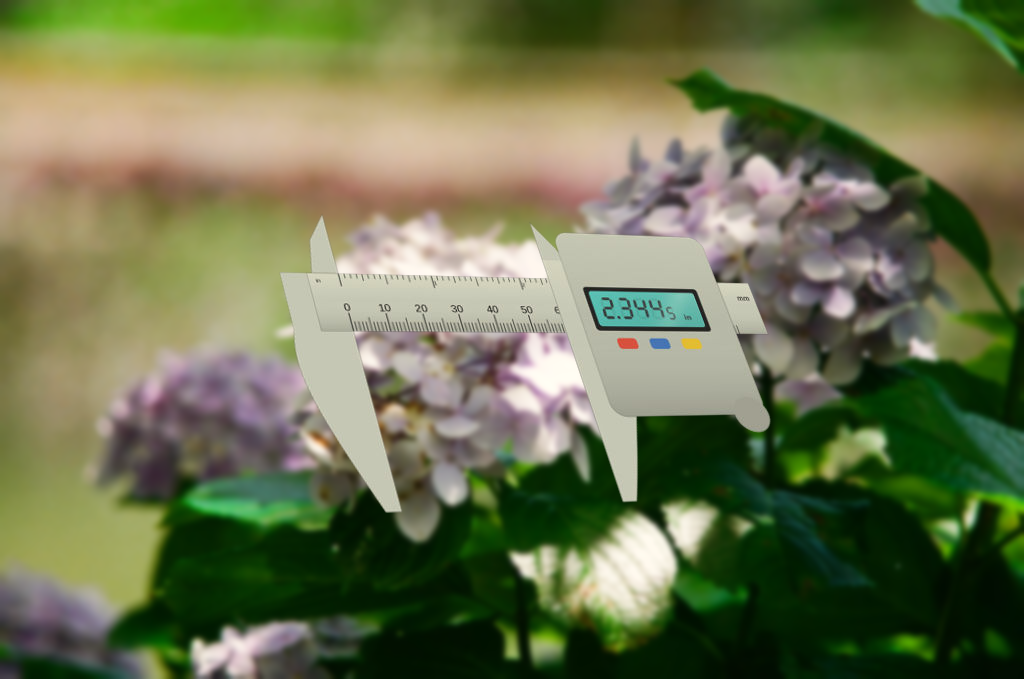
2.3445 in
